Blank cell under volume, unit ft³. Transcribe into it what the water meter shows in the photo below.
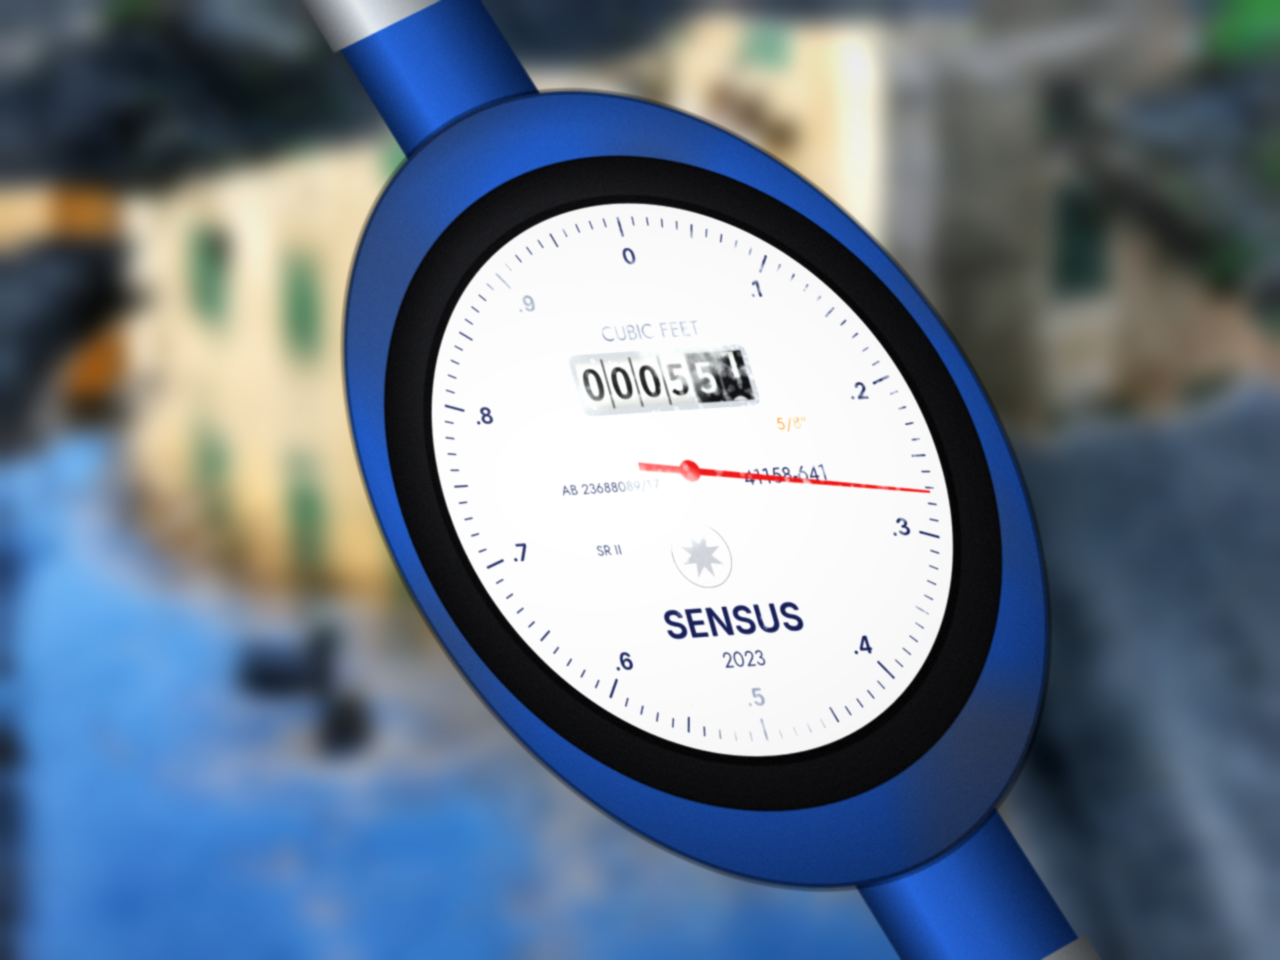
551.27 ft³
